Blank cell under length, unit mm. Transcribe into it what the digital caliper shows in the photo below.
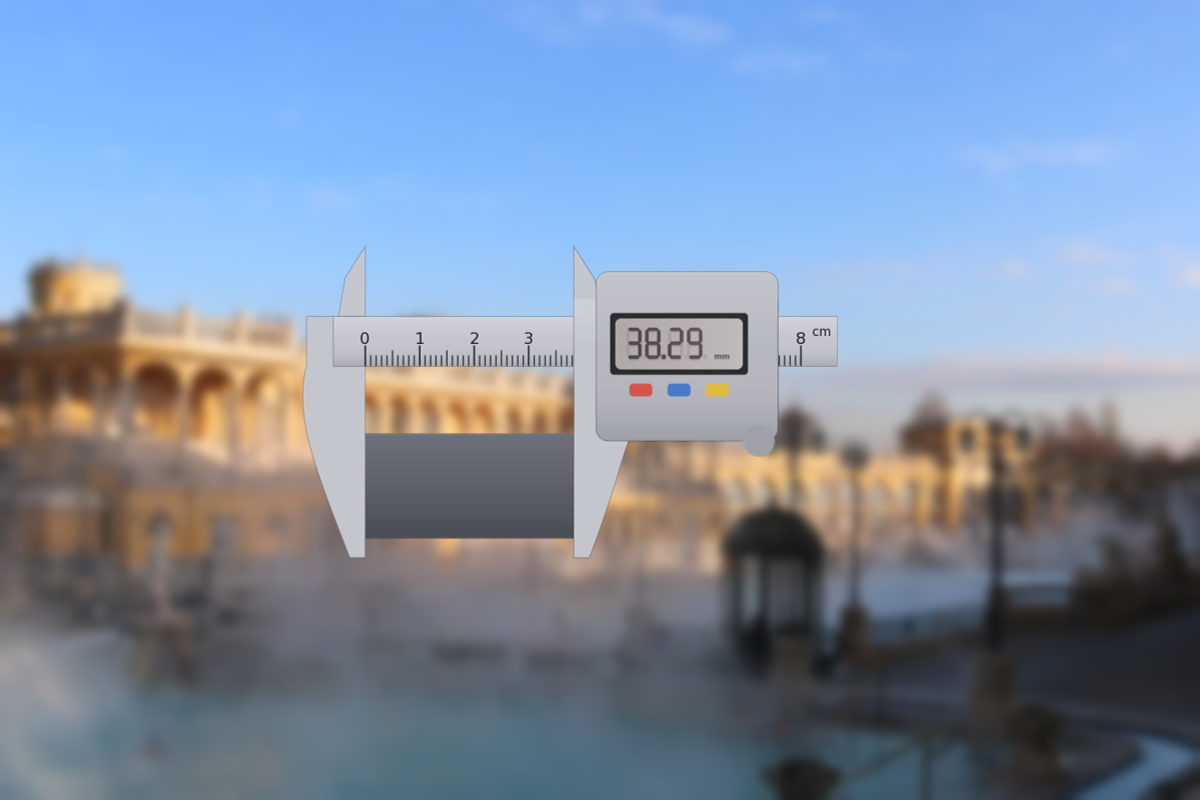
38.29 mm
